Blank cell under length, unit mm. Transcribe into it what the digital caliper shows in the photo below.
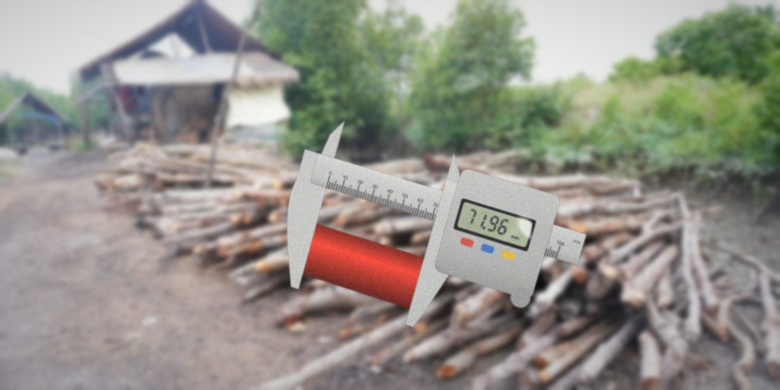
71.96 mm
